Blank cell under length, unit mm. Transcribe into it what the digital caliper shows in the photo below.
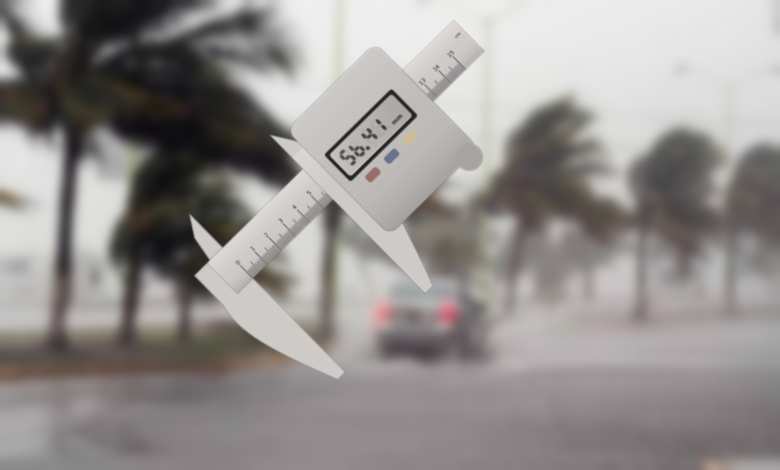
56.41 mm
